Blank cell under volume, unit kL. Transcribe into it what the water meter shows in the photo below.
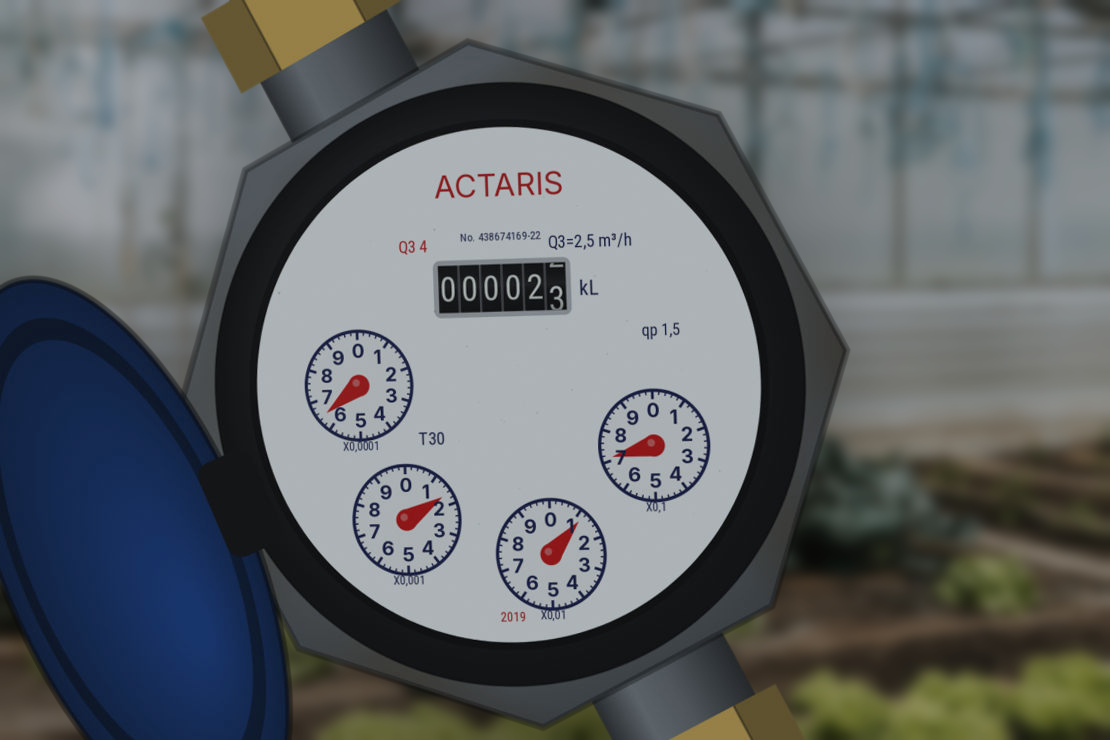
22.7116 kL
